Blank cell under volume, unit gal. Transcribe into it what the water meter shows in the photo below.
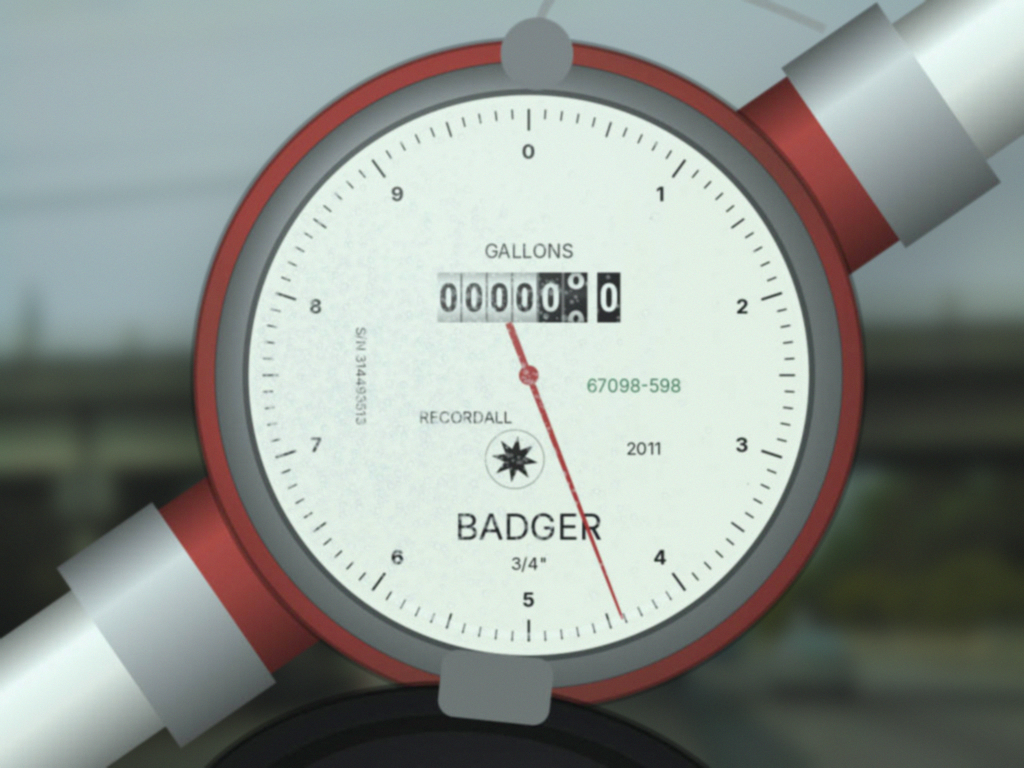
84.4 gal
